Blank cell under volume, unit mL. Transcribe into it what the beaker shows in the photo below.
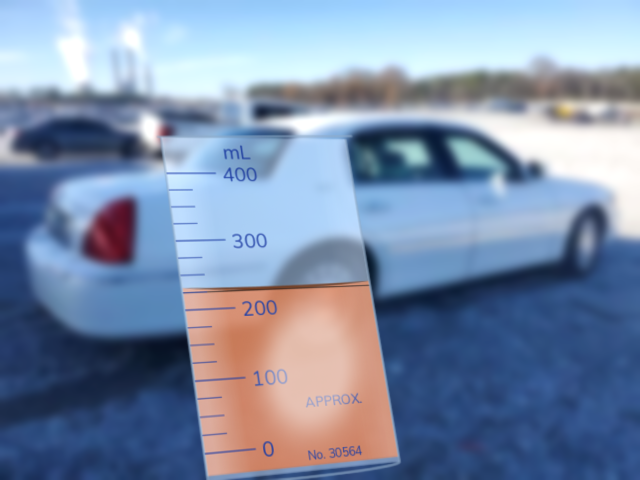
225 mL
